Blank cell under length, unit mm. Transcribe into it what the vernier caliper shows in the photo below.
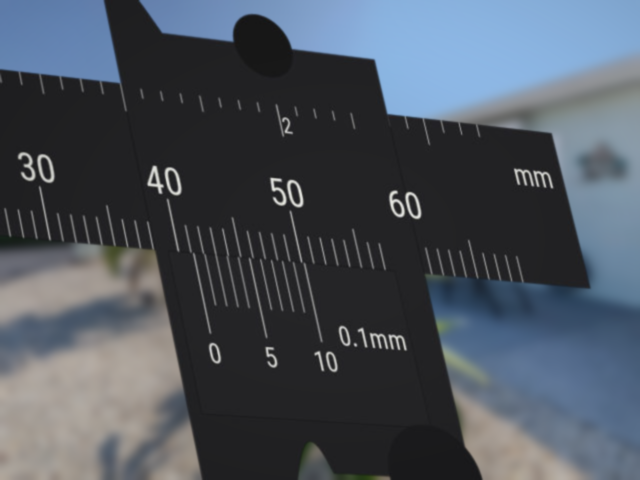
41.2 mm
